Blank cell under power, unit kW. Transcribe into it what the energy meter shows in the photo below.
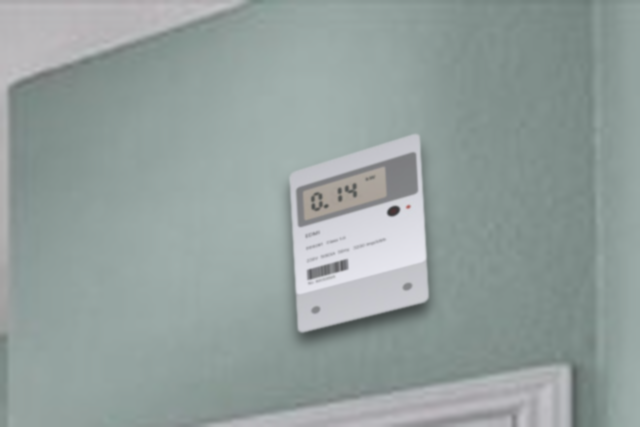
0.14 kW
